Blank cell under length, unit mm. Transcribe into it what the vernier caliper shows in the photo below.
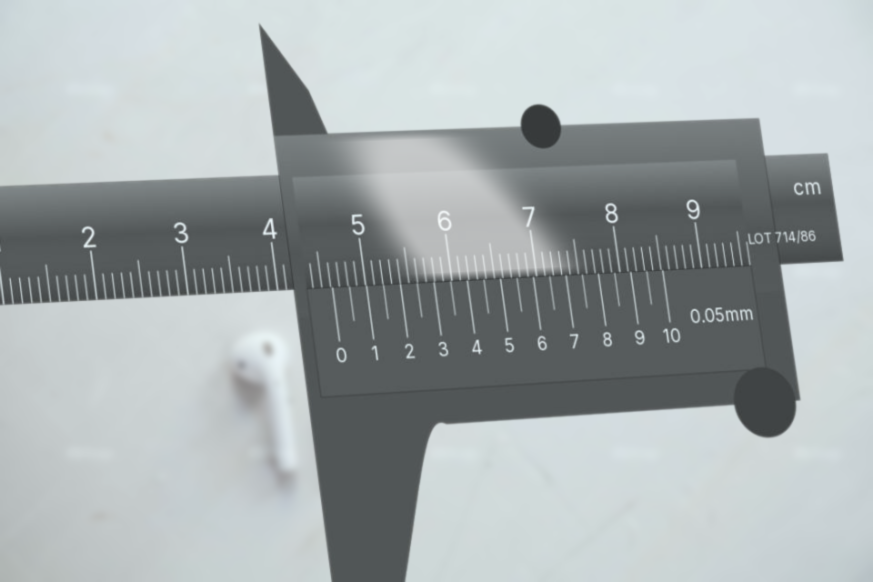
46.2 mm
